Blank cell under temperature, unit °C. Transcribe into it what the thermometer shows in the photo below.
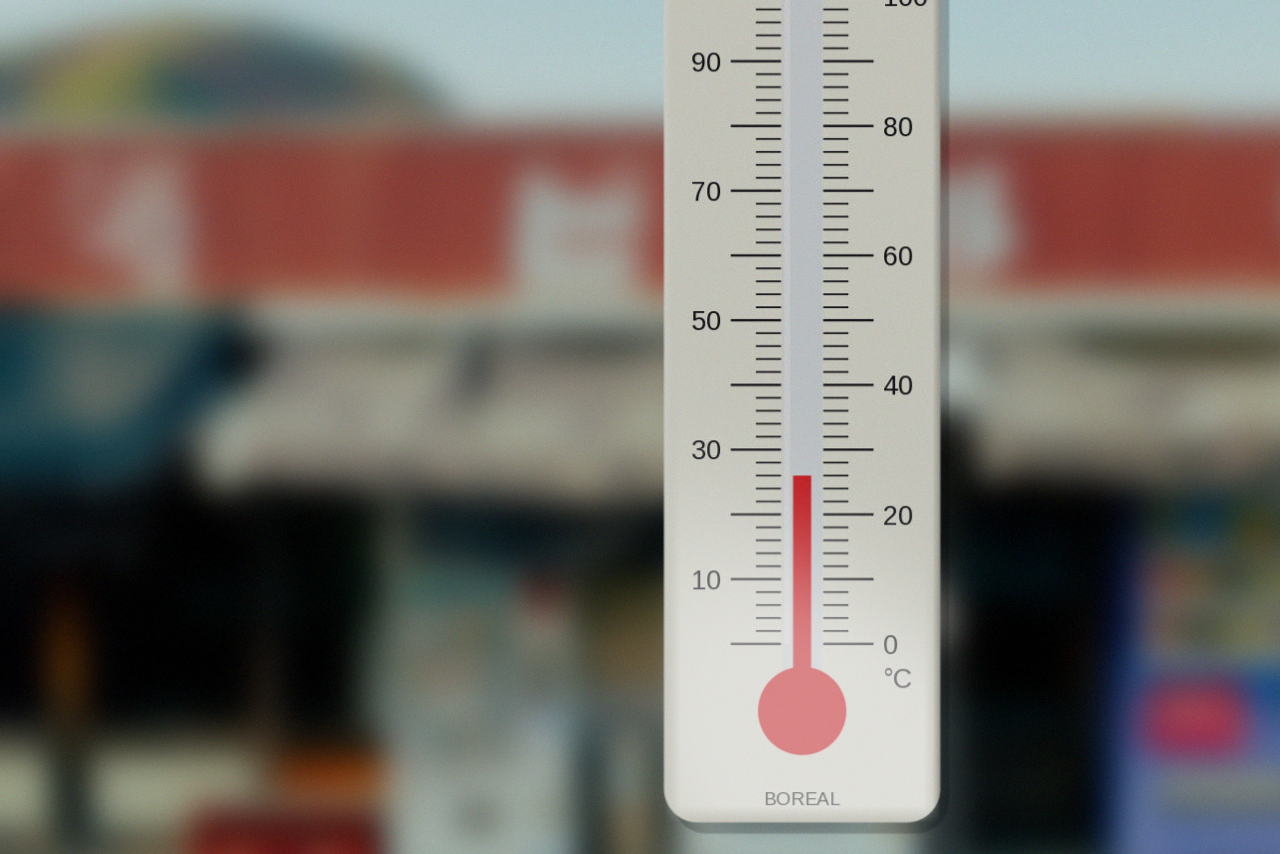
26 °C
